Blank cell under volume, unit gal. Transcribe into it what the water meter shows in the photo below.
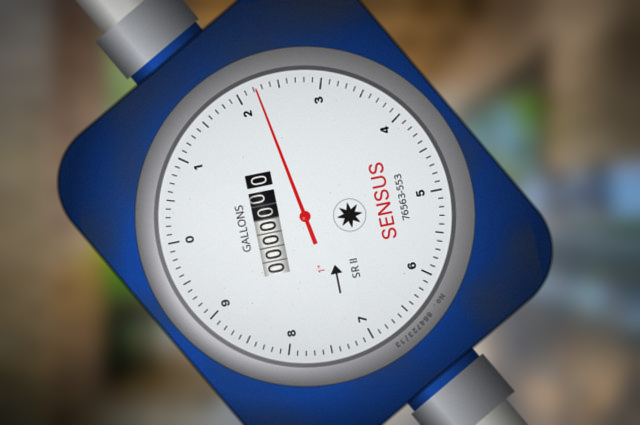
2.2 gal
